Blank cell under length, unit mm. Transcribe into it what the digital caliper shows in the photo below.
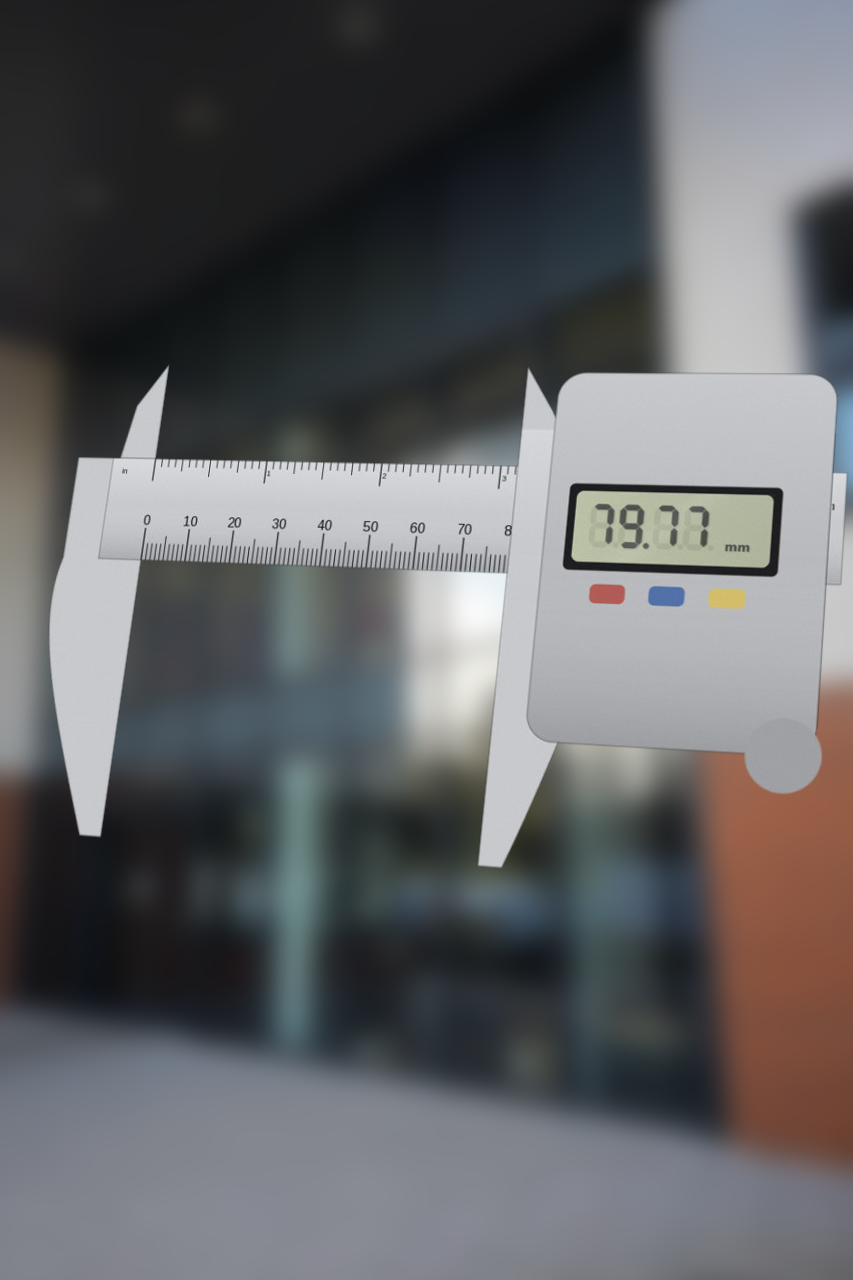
79.77 mm
